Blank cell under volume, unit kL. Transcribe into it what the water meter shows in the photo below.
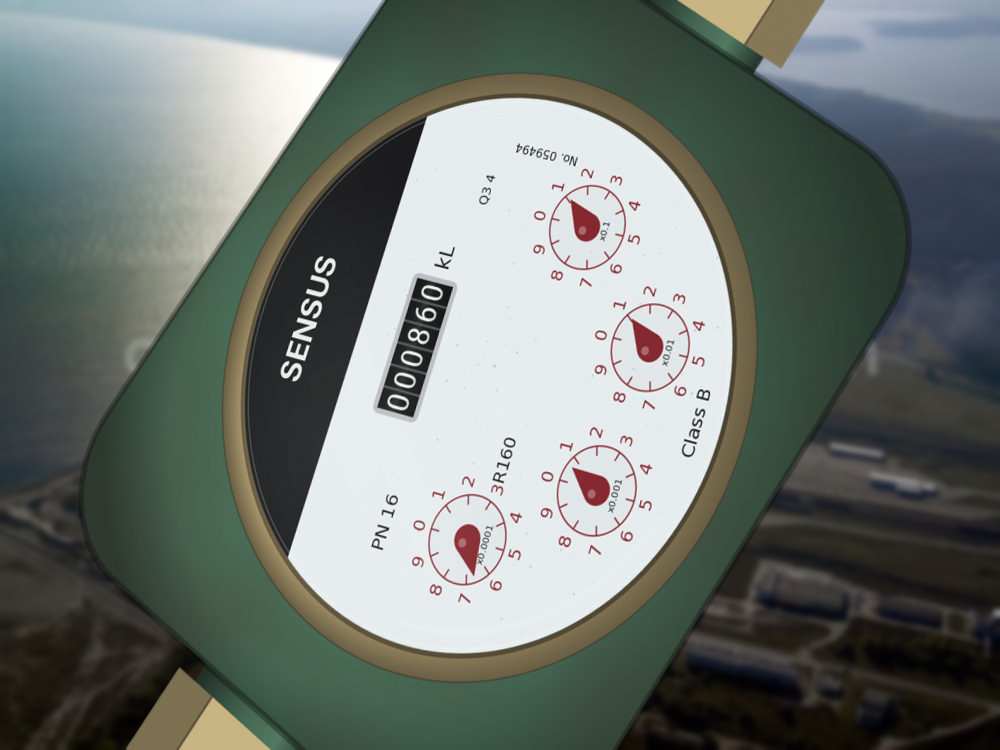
860.1106 kL
